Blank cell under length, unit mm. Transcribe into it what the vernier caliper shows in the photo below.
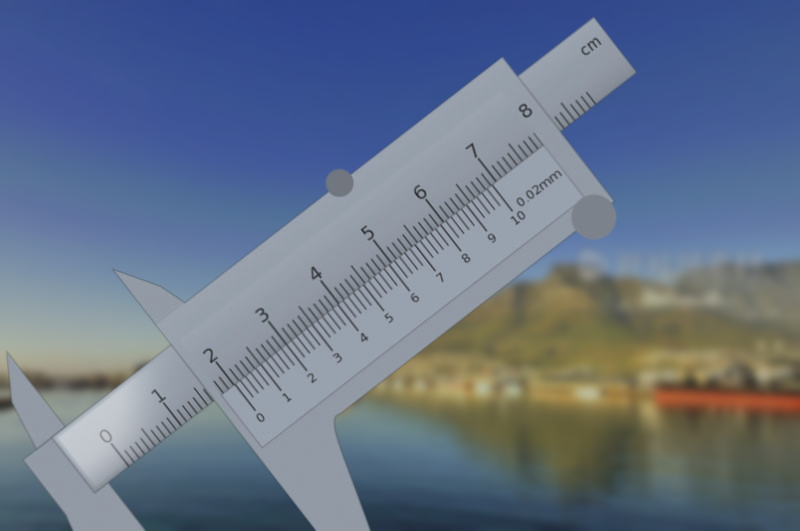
20.2 mm
